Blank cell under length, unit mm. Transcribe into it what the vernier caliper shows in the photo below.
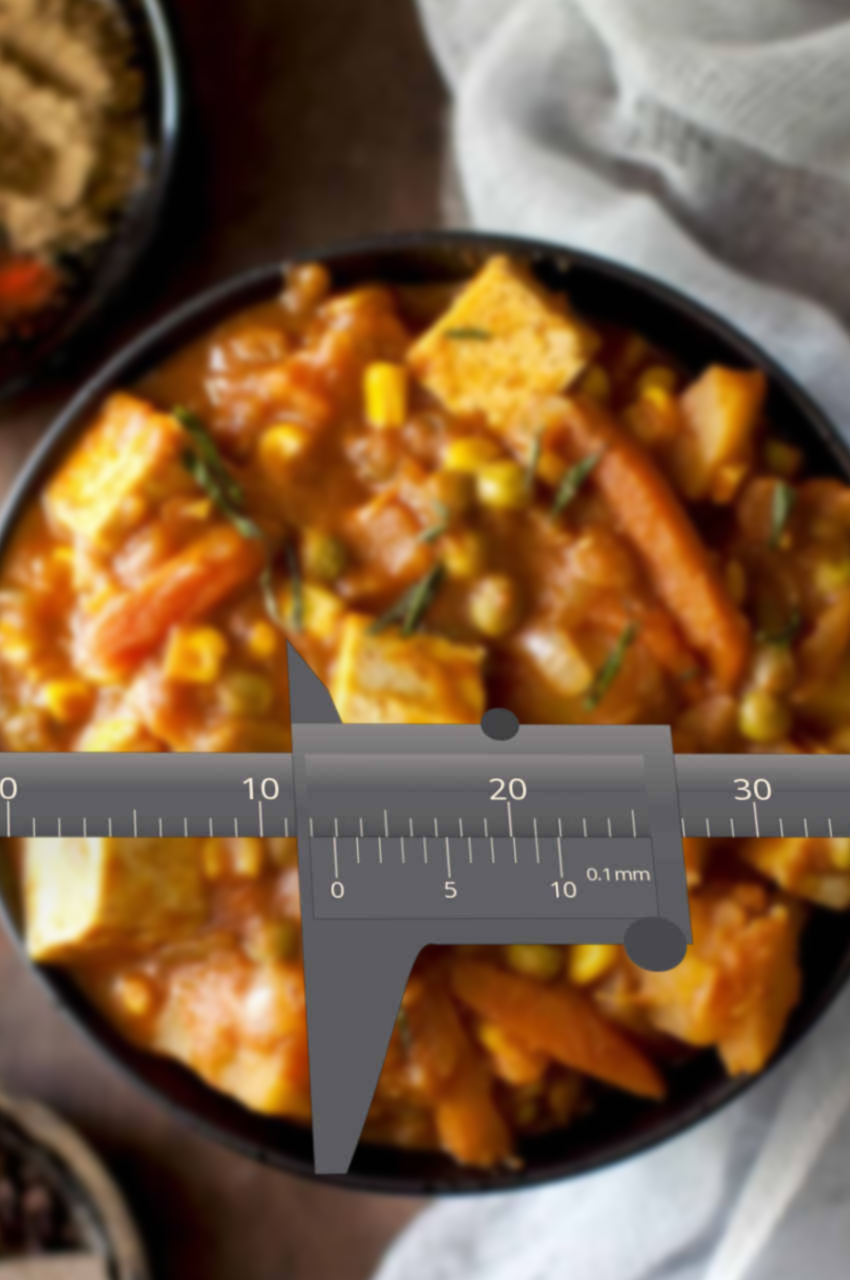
12.9 mm
